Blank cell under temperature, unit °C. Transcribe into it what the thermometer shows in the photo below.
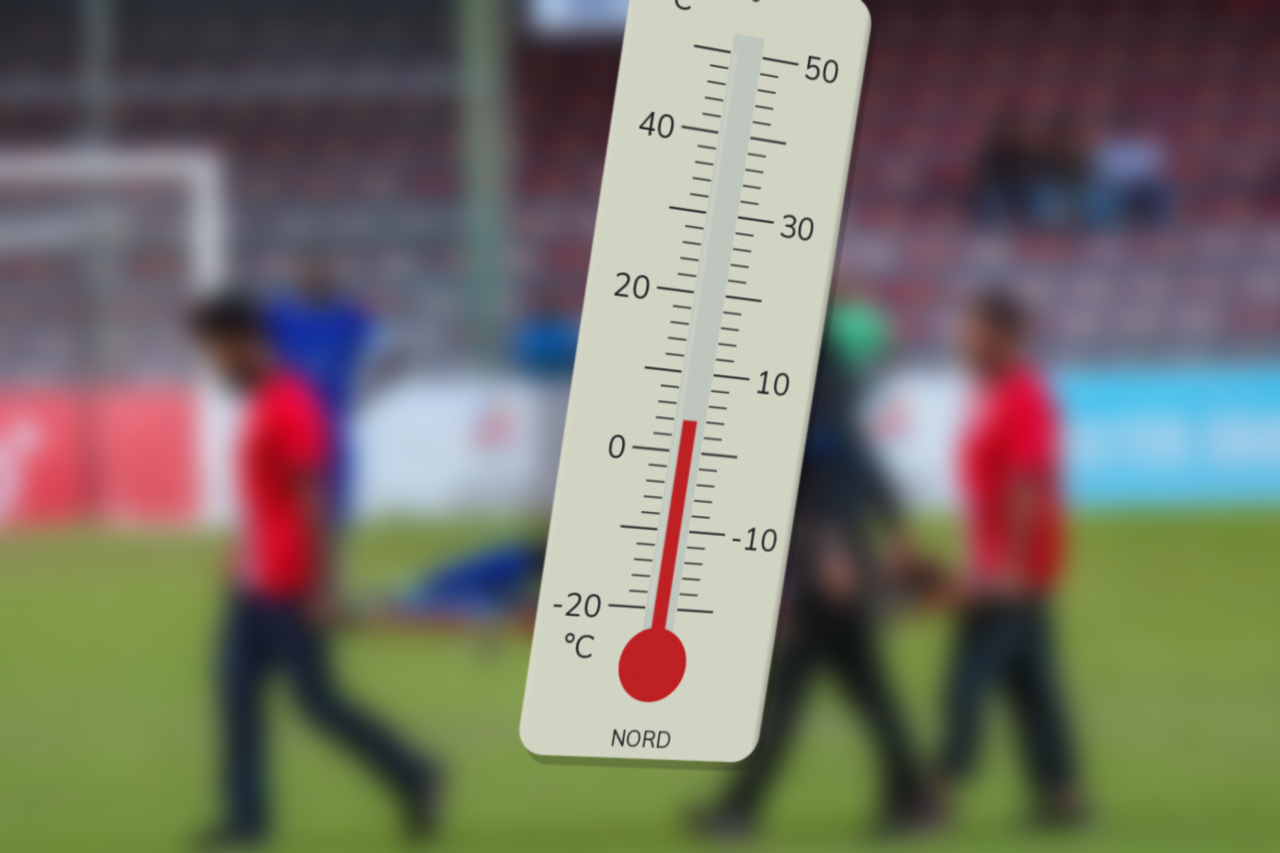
4 °C
